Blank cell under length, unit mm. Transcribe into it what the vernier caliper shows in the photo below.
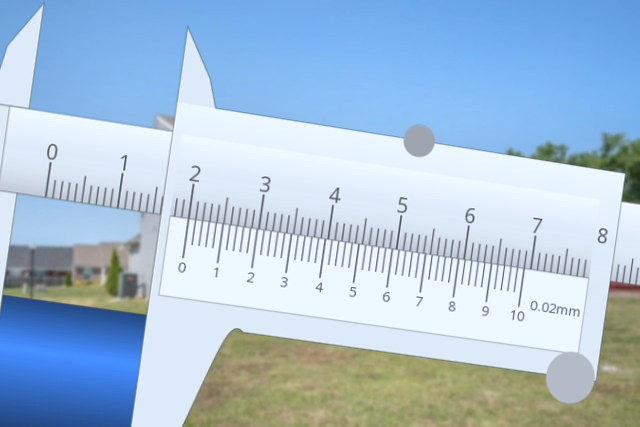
20.0 mm
